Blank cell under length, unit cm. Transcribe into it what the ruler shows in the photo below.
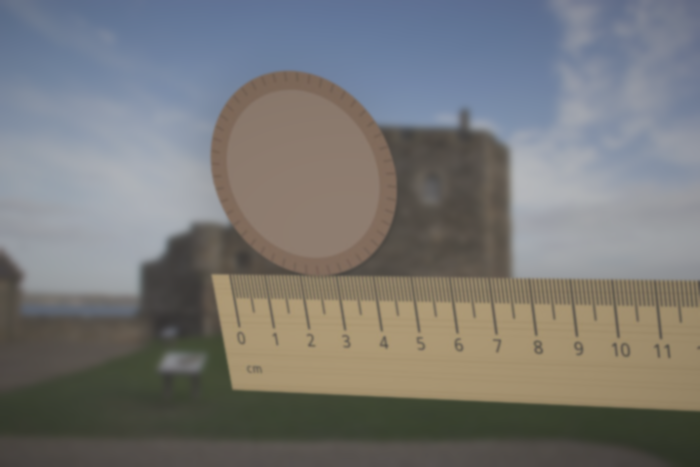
5 cm
